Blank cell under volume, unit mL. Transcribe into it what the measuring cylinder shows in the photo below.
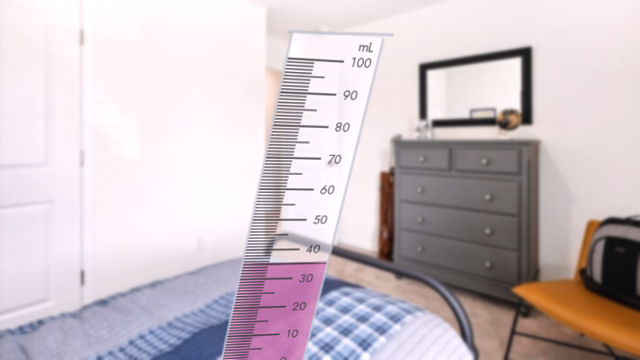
35 mL
